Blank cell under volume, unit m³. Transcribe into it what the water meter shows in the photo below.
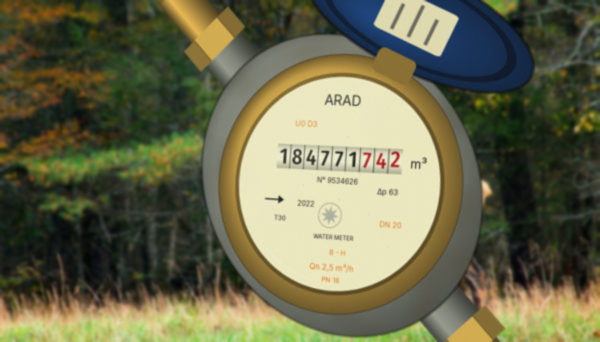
184771.742 m³
